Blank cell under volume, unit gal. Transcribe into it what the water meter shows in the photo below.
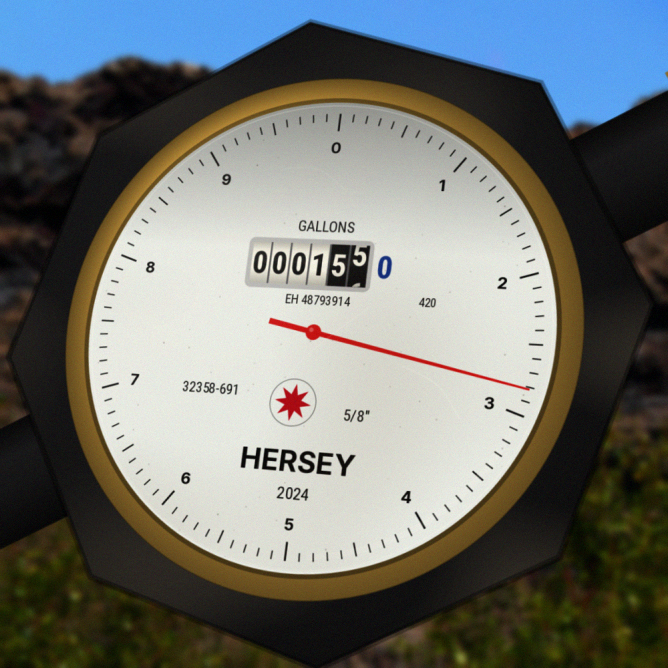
1552.8 gal
